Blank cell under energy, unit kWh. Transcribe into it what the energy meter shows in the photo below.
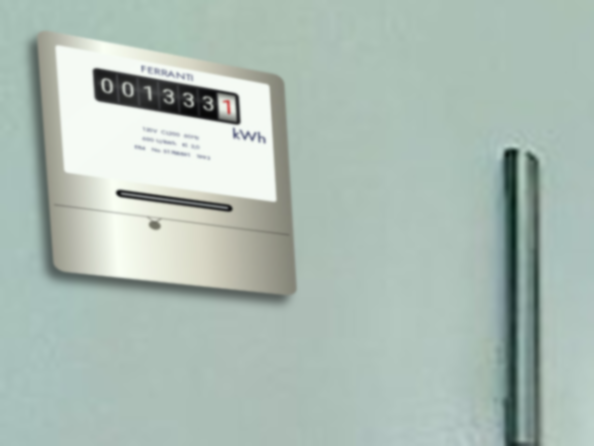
1333.1 kWh
